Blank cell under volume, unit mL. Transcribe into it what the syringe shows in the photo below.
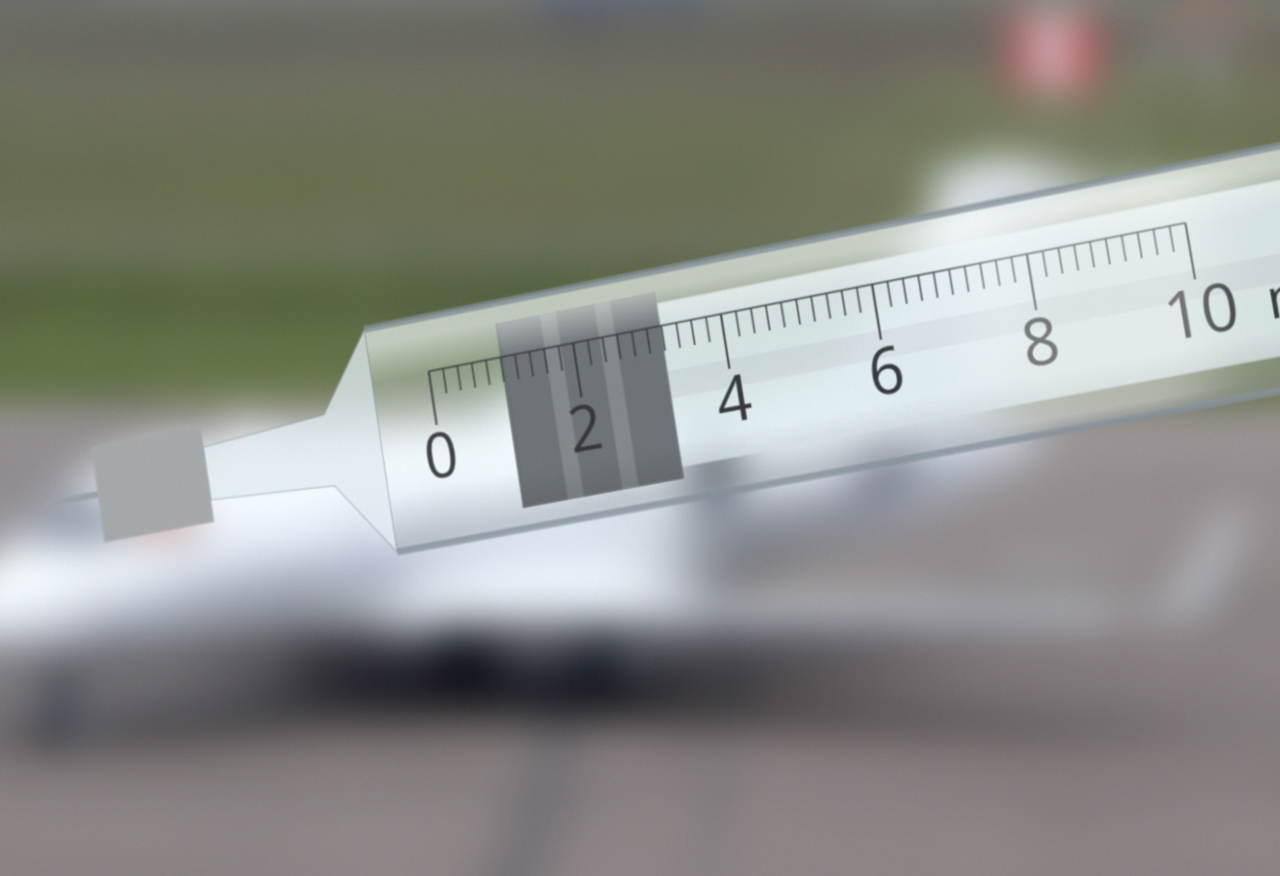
1 mL
